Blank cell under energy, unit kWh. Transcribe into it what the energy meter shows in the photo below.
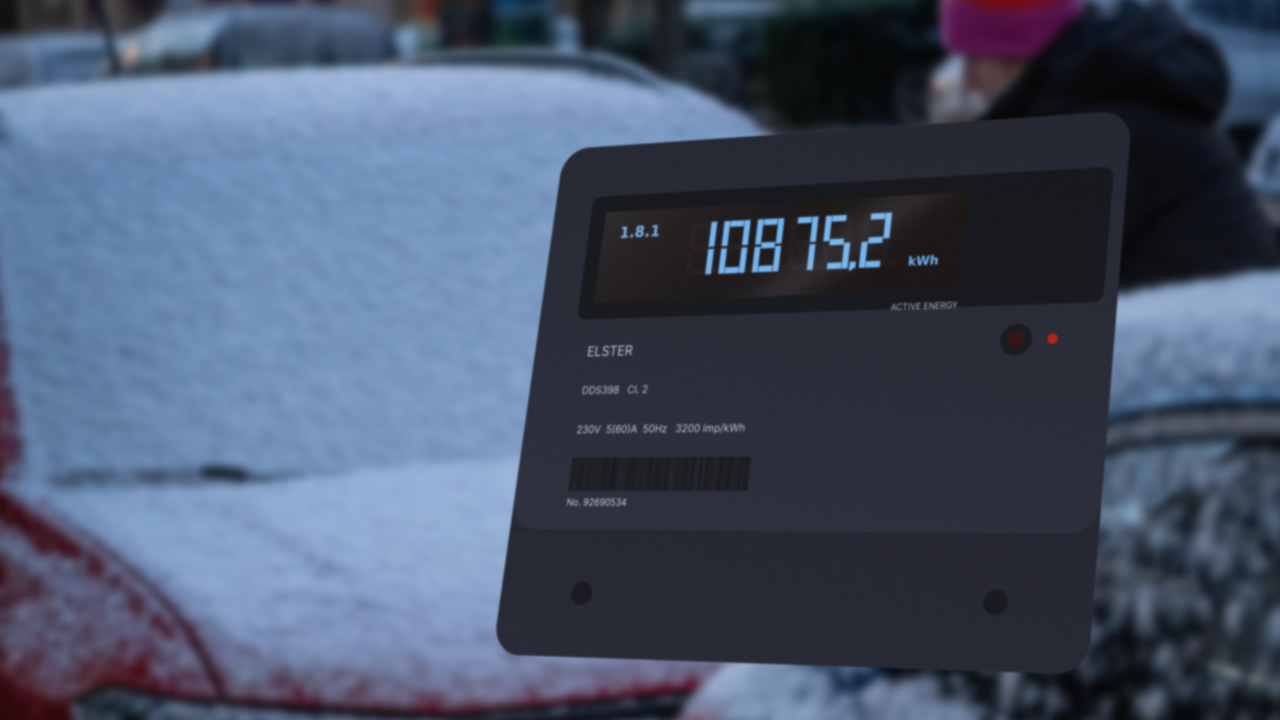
10875.2 kWh
